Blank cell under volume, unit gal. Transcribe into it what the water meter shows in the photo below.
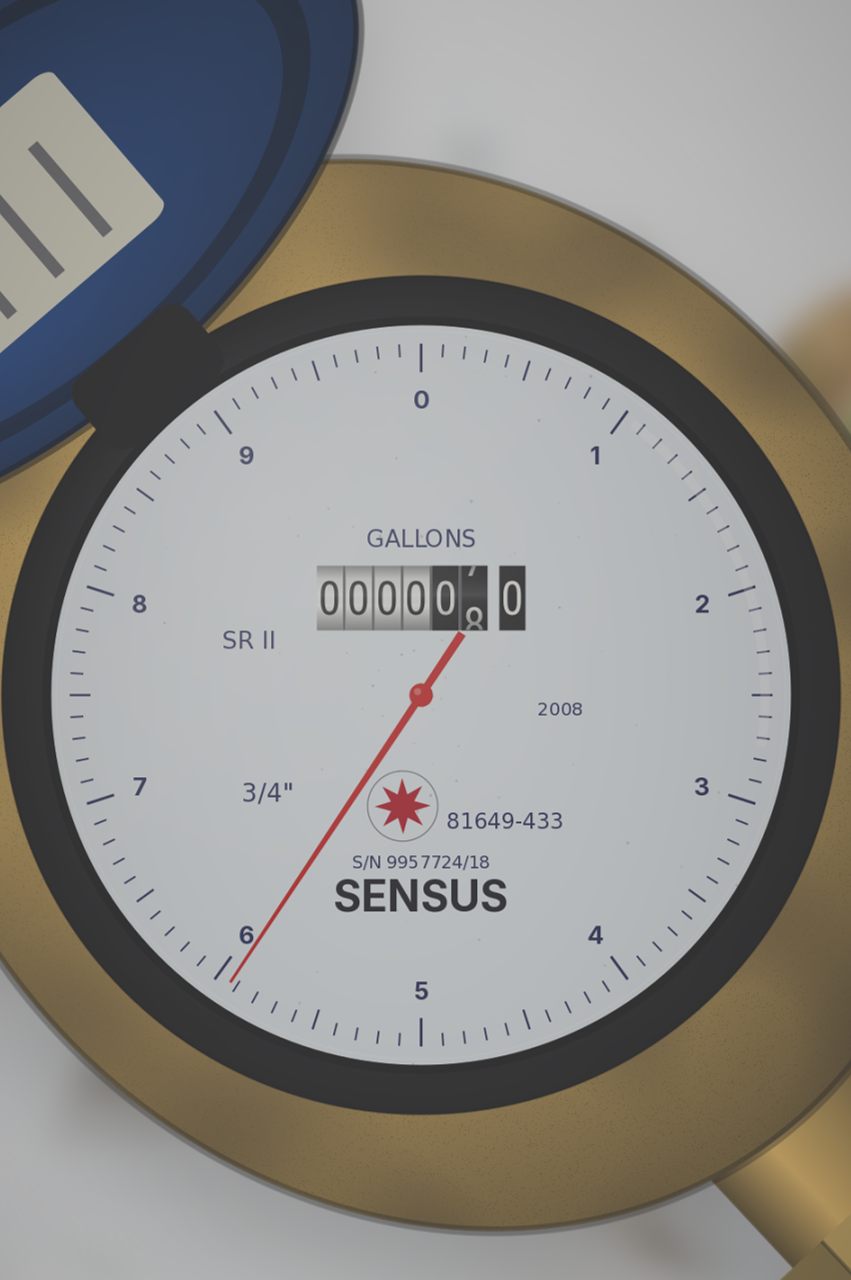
75.9 gal
